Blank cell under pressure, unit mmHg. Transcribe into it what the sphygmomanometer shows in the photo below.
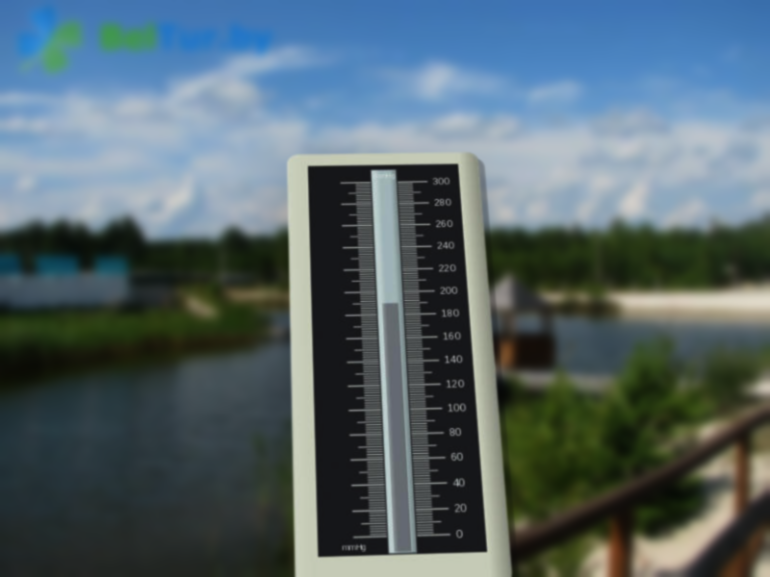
190 mmHg
